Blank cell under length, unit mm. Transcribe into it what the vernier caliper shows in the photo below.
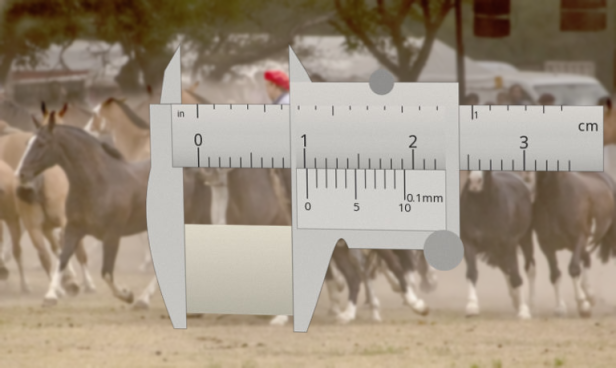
10.2 mm
